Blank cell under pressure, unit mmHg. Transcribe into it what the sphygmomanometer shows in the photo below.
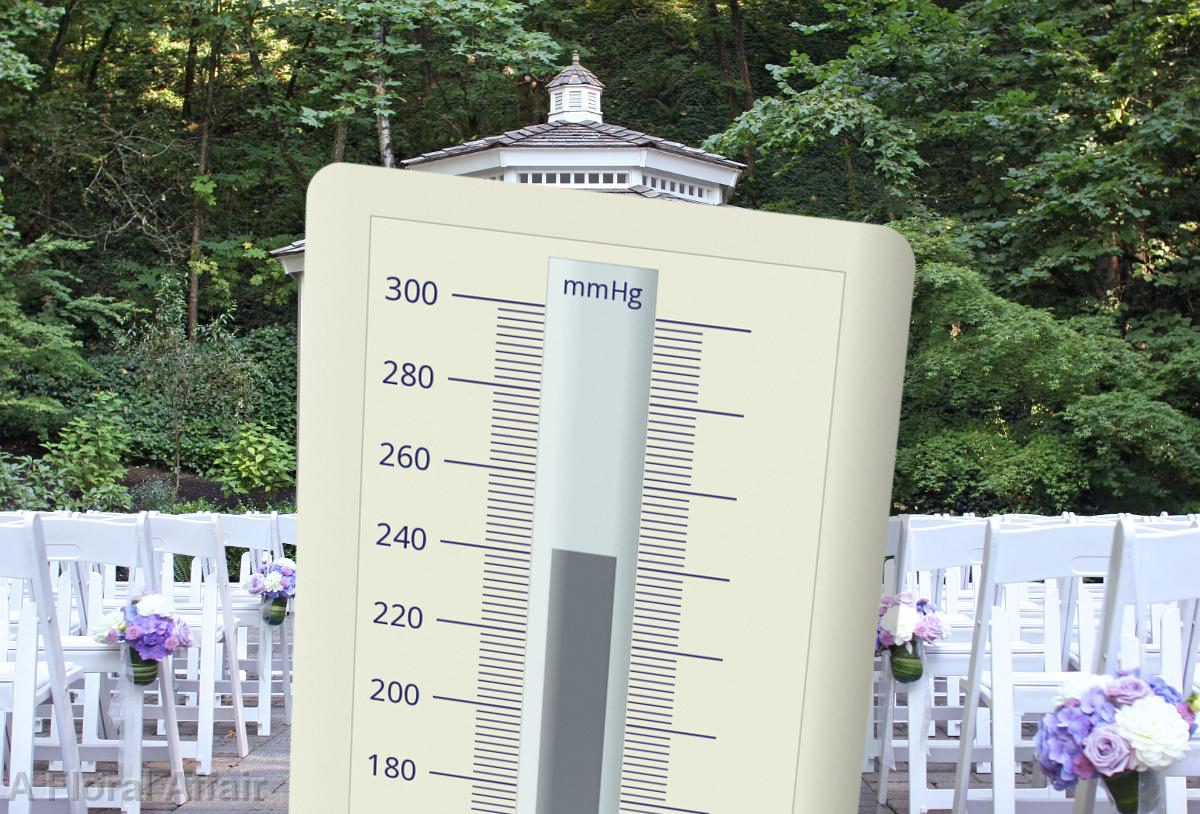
242 mmHg
